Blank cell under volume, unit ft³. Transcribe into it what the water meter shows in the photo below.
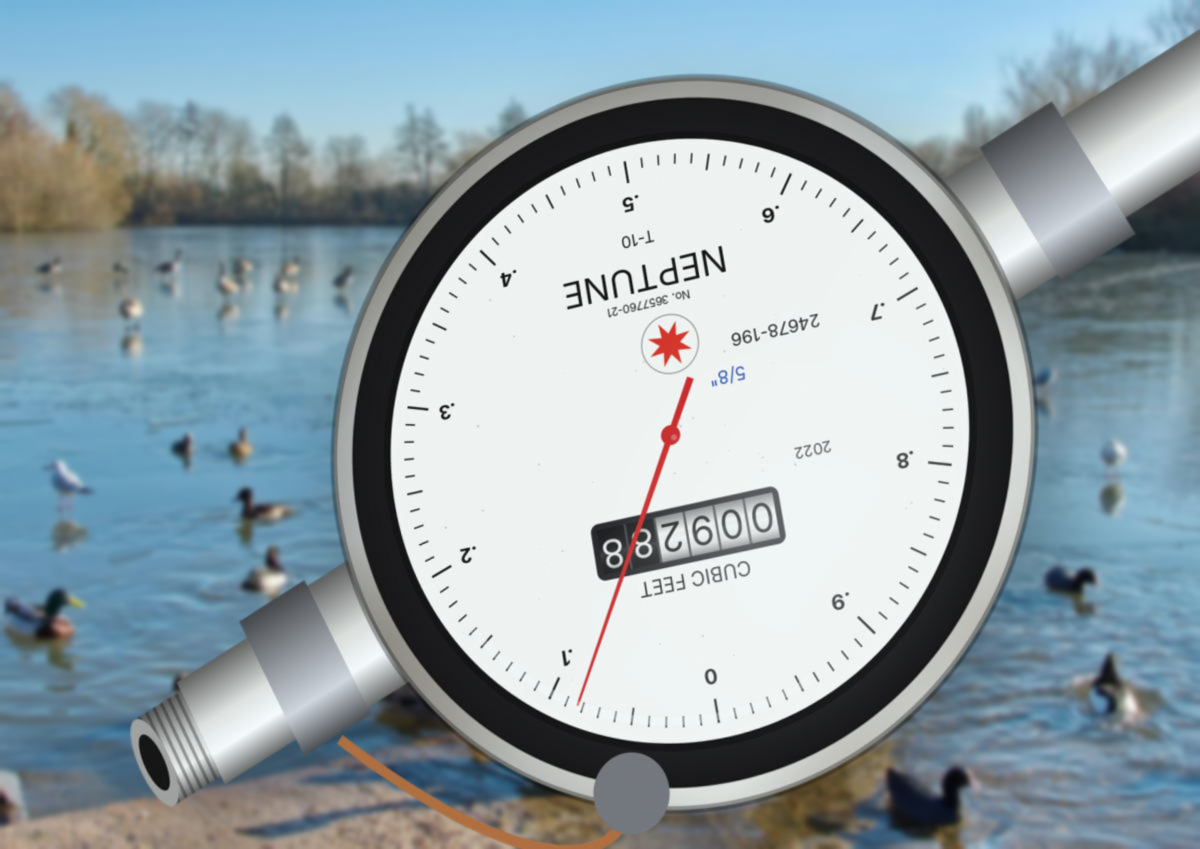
9288.08 ft³
